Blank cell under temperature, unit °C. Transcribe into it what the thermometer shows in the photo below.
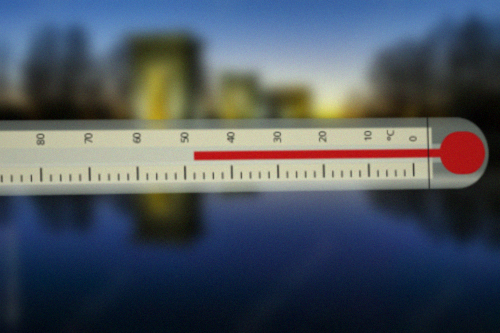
48 °C
